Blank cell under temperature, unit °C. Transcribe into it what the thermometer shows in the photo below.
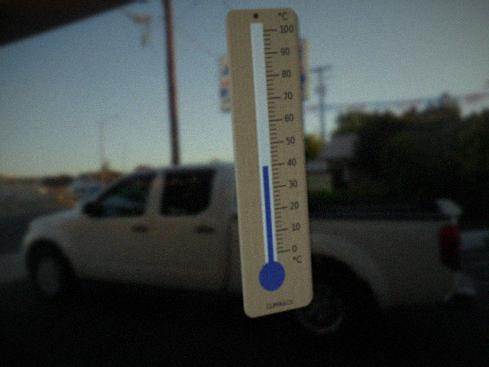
40 °C
